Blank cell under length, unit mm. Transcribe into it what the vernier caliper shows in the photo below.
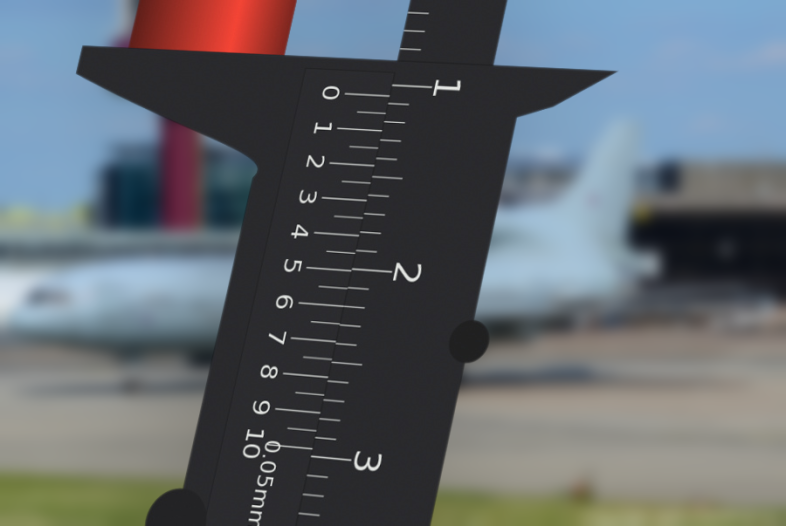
10.6 mm
